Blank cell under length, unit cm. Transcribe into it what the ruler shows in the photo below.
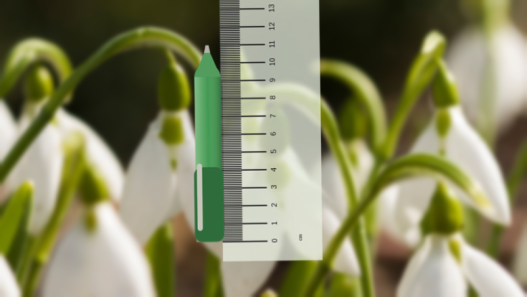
11 cm
